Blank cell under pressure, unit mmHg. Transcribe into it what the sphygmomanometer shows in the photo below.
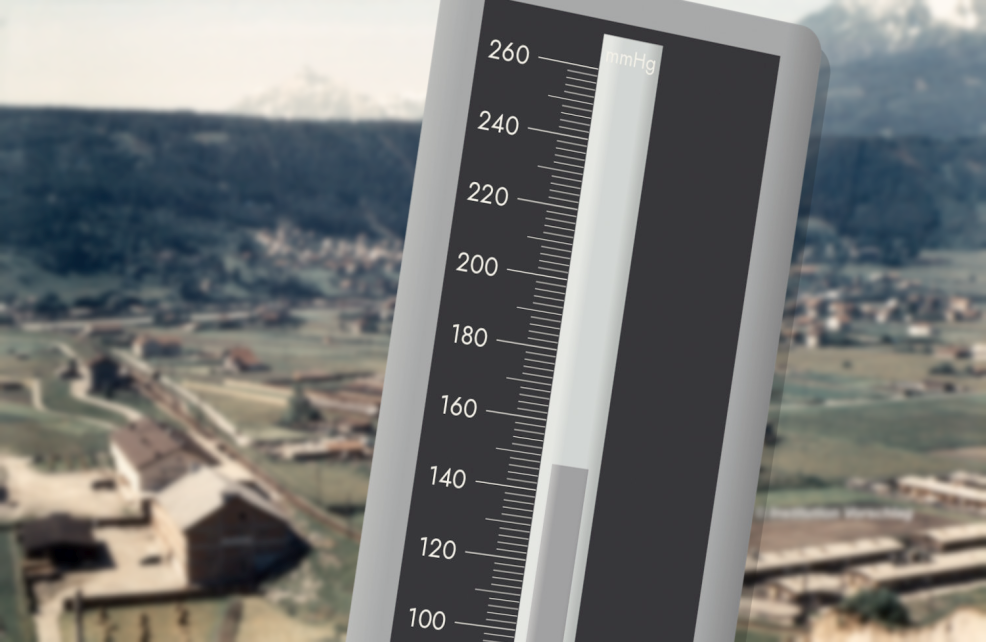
148 mmHg
